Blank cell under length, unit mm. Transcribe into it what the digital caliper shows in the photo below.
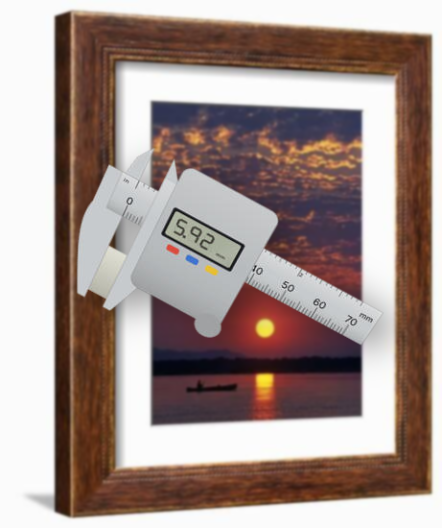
5.92 mm
